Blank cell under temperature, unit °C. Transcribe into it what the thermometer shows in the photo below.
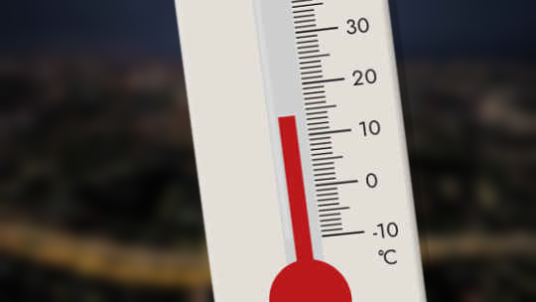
14 °C
